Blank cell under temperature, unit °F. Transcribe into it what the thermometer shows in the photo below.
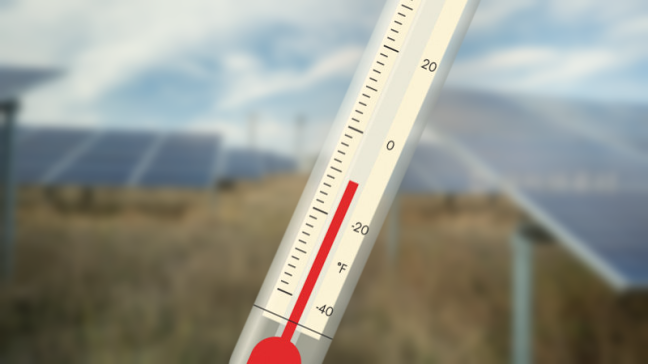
-11 °F
